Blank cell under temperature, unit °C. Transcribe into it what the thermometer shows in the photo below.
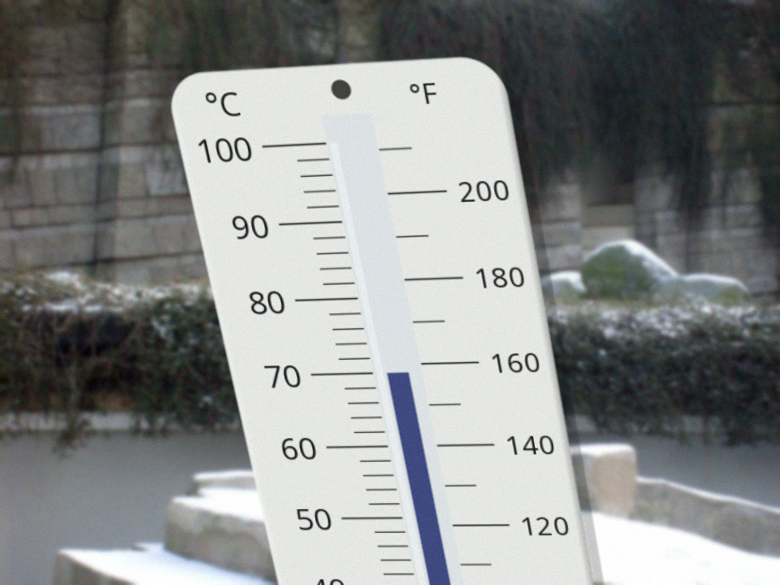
70 °C
